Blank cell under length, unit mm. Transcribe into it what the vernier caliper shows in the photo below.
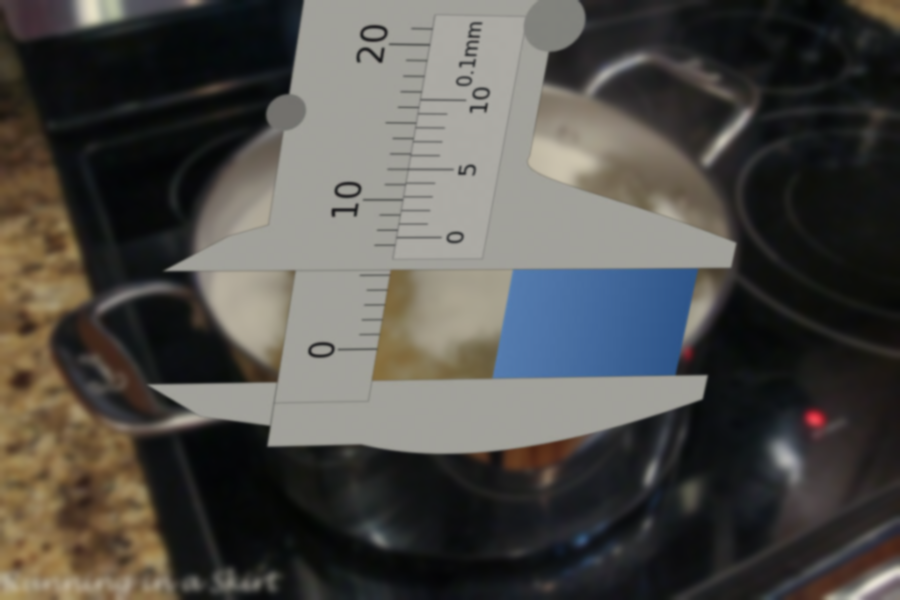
7.5 mm
